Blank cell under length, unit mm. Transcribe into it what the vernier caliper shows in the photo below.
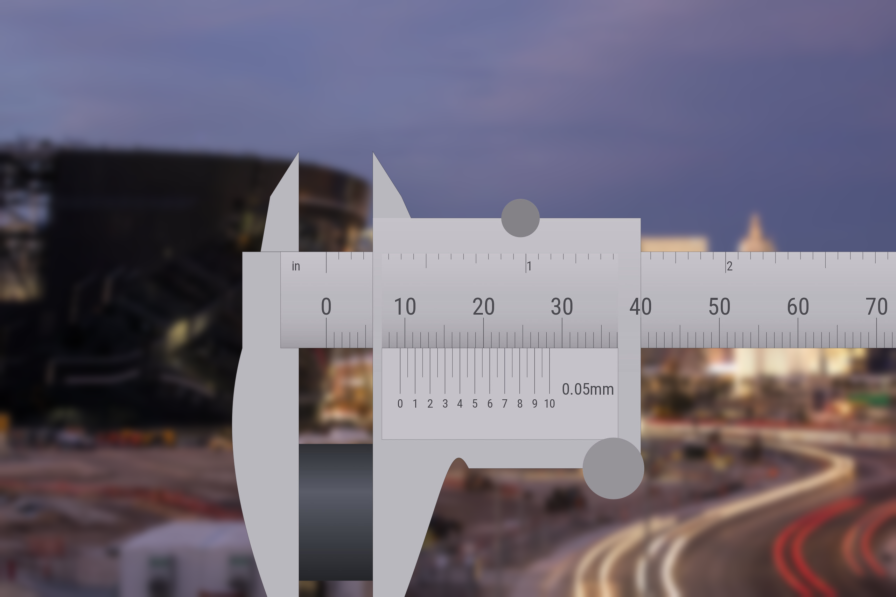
9.4 mm
